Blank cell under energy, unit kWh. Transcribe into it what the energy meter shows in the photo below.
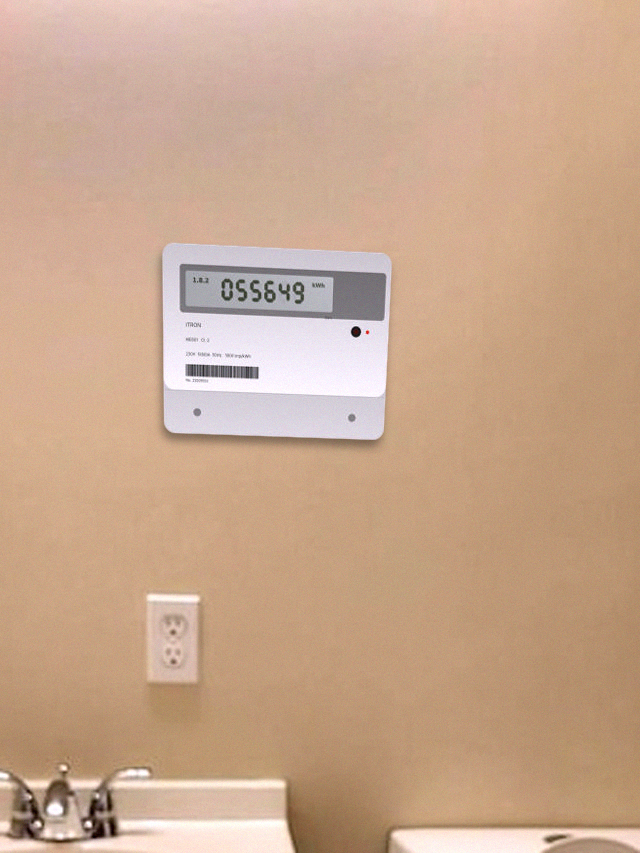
55649 kWh
